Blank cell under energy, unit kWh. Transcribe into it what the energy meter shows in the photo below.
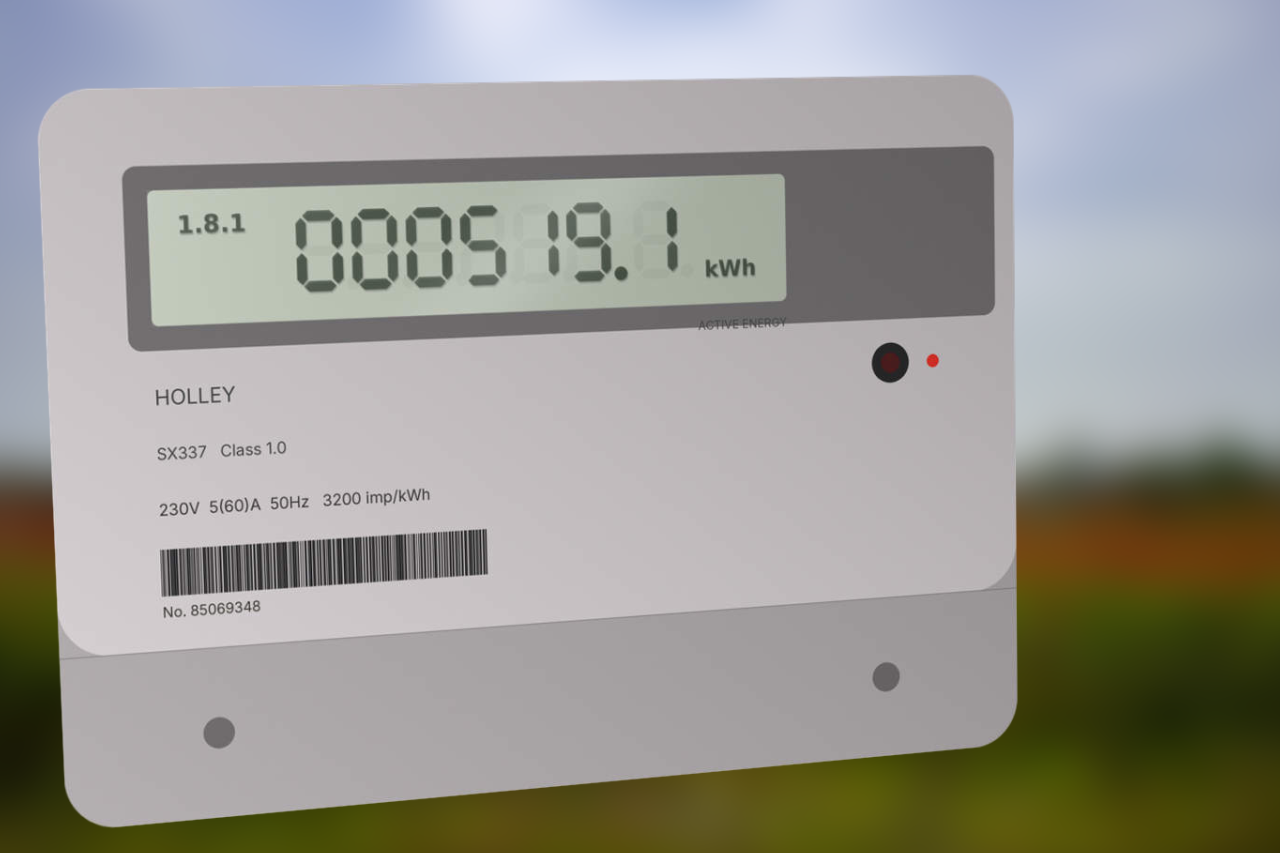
519.1 kWh
